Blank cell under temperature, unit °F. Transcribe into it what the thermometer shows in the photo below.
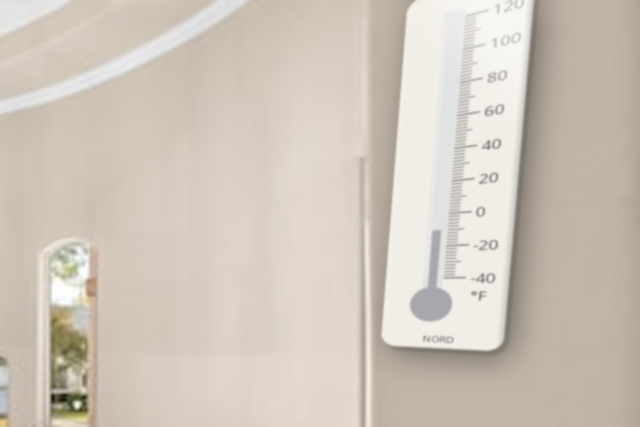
-10 °F
